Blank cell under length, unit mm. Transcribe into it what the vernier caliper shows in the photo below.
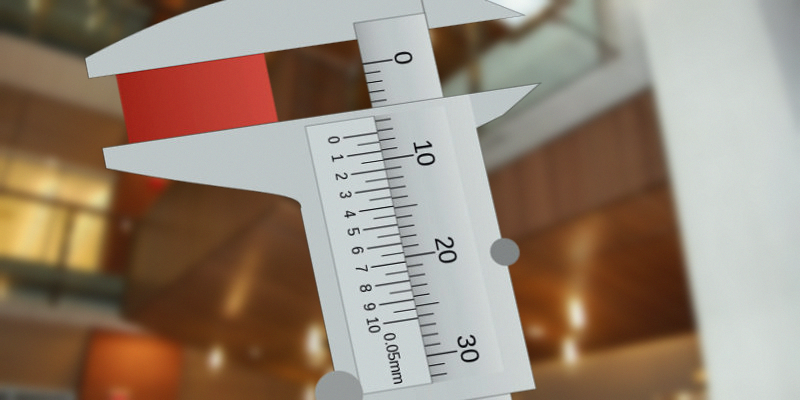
7.2 mm
